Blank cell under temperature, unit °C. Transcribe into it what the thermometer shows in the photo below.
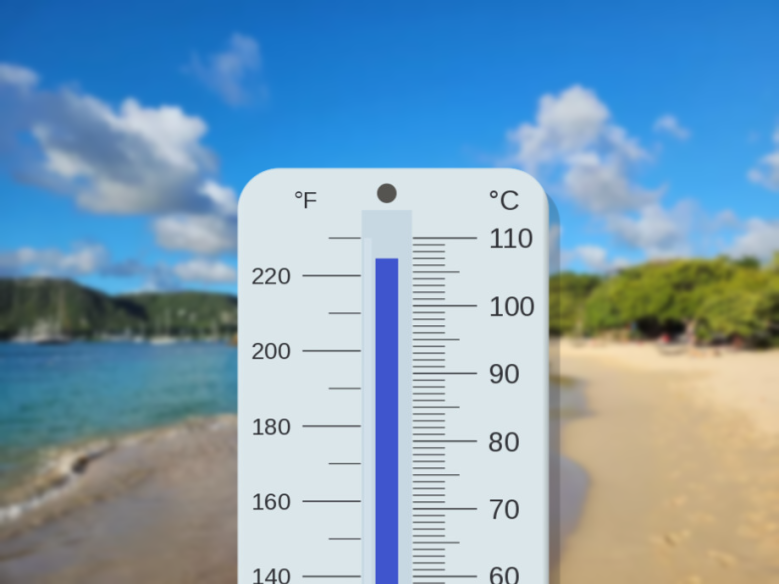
107 °C
